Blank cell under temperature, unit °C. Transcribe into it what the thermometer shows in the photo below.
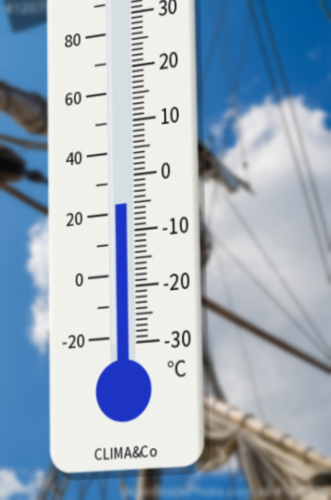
-5 °C
